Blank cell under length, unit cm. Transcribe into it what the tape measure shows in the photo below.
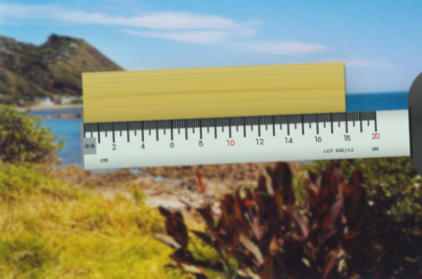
18 cm
